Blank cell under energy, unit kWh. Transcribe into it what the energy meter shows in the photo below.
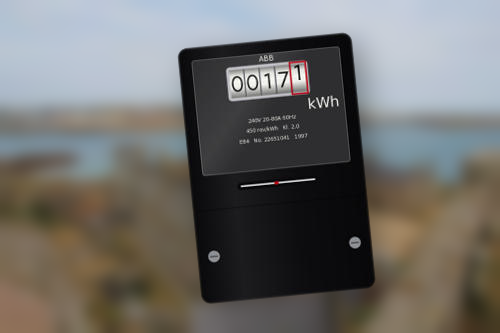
17.1 kWh
